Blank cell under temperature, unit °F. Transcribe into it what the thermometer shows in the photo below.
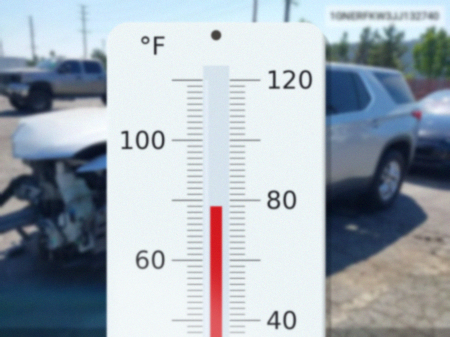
78 °F
